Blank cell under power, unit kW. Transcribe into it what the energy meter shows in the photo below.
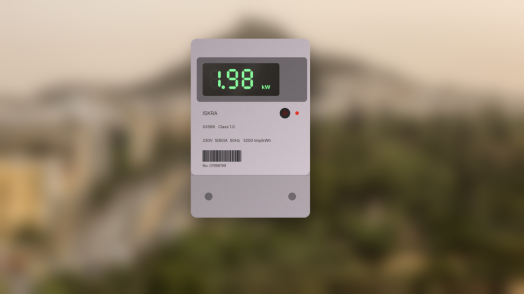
1.98 kW
